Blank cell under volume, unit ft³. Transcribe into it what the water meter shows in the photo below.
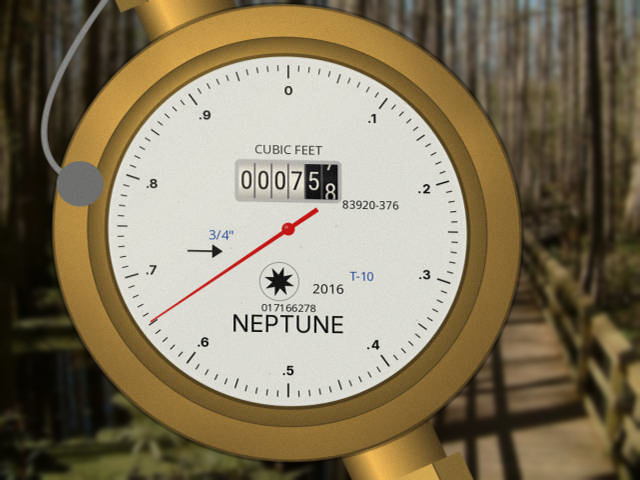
757.65 ft³
